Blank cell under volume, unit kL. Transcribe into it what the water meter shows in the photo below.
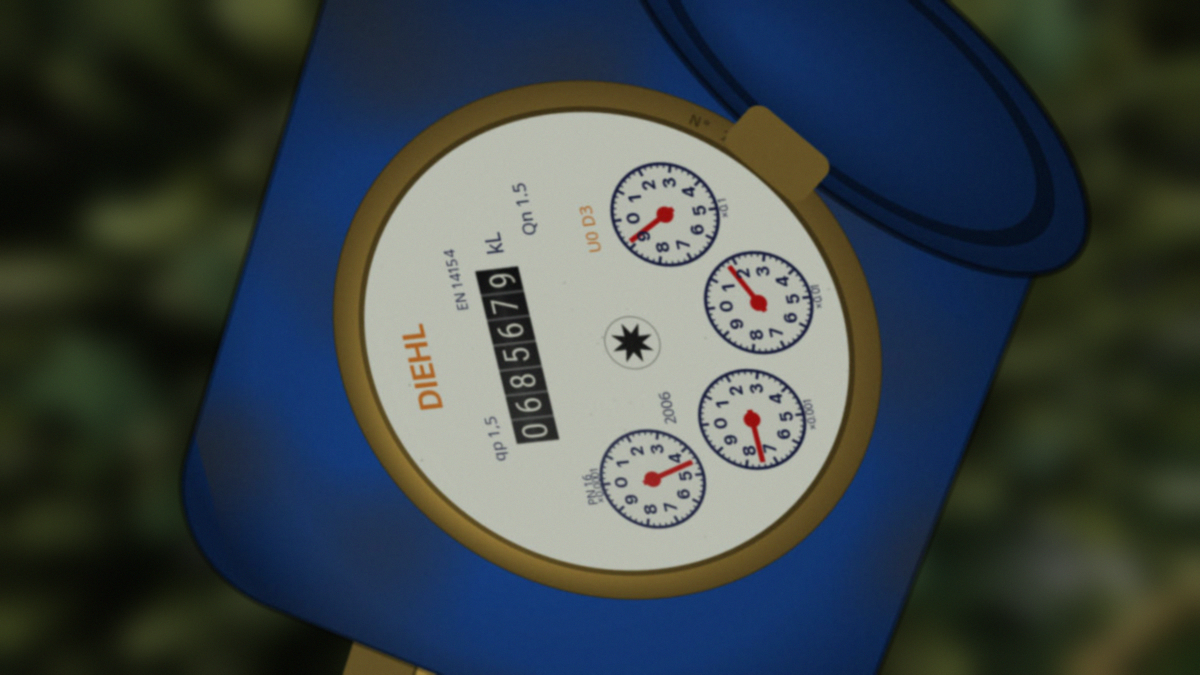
685678.9174 kL
